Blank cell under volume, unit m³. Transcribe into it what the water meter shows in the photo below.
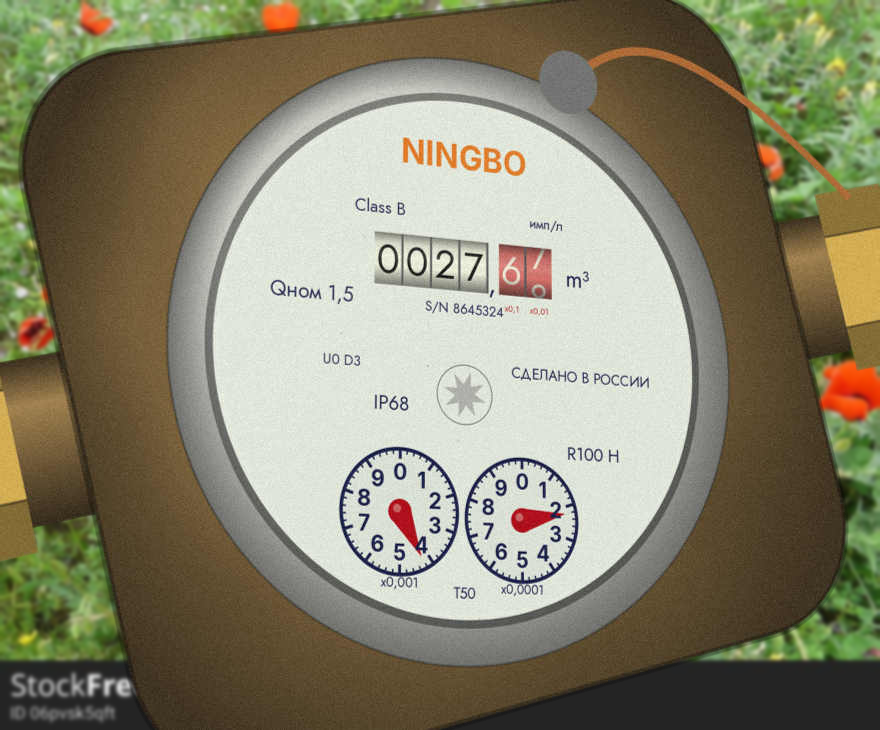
27.6742 m³
